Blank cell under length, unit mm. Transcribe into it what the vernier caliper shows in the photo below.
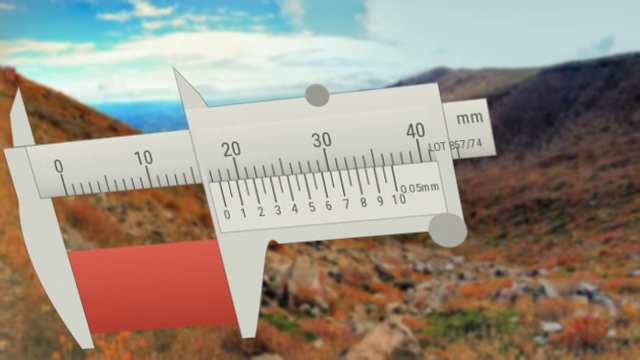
17.8 mm
